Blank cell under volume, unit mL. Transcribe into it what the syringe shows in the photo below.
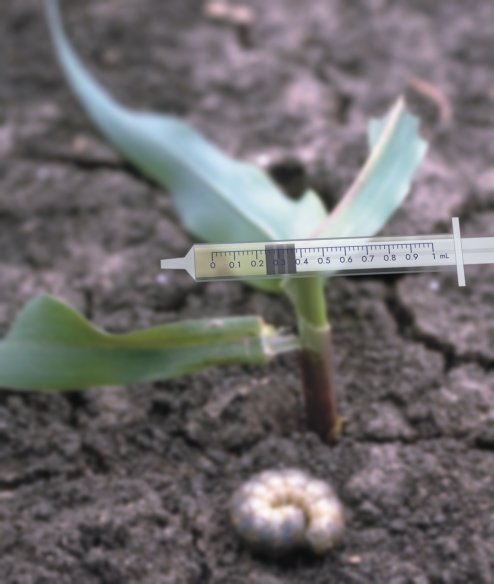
0.24 mL
